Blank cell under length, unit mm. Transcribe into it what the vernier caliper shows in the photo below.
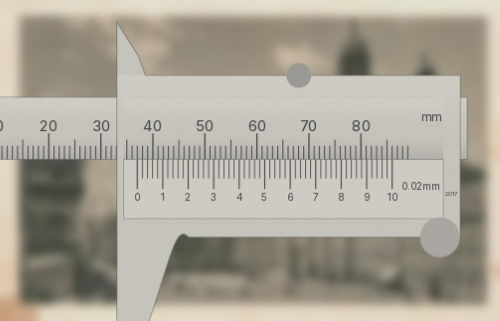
37.0 mm
